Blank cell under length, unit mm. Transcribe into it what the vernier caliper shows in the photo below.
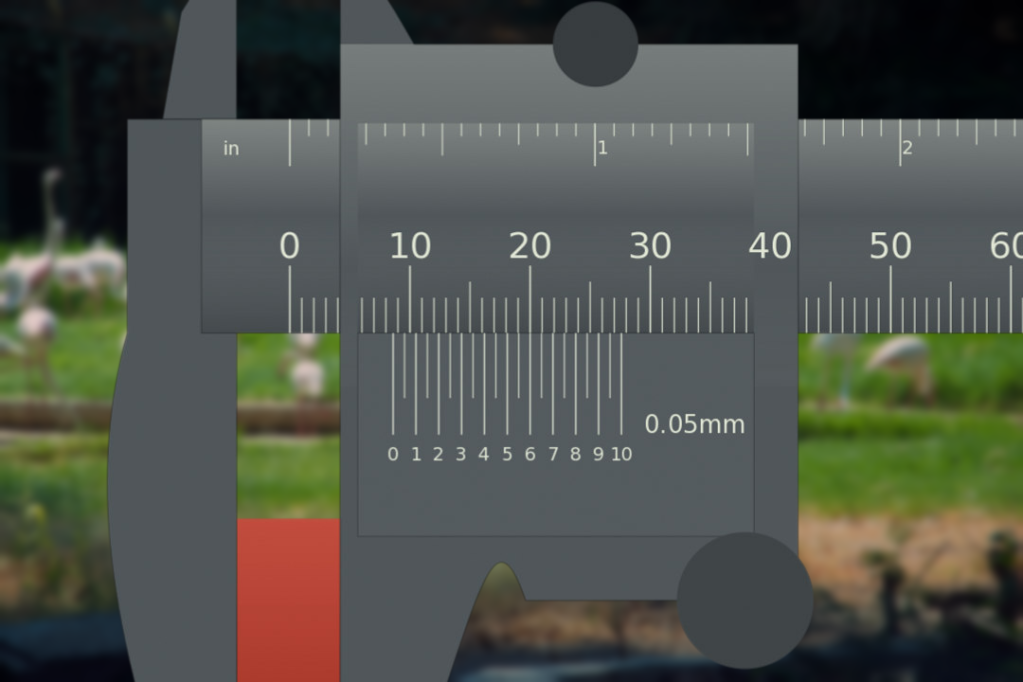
8.6 mm
